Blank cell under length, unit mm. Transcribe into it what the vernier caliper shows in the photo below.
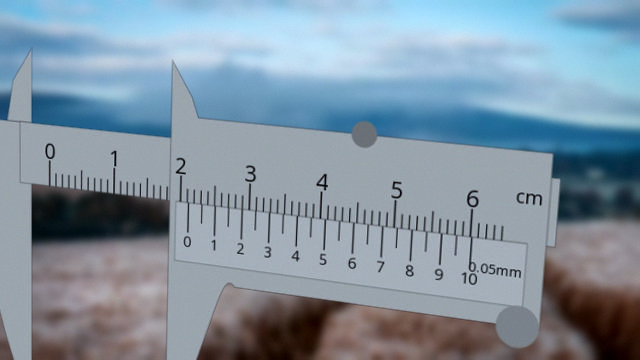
21.2 mm
